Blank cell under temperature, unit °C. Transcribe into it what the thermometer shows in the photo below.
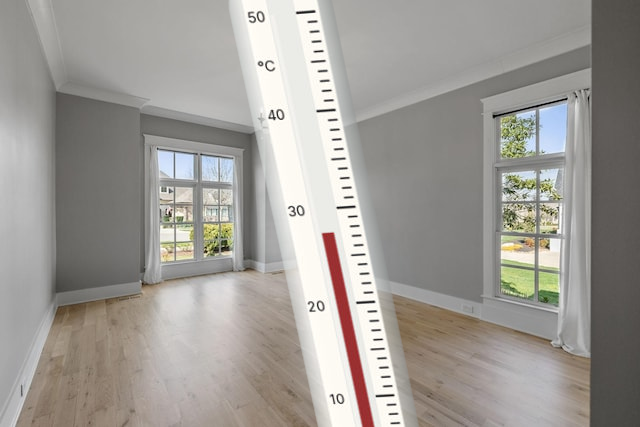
27.5 °C
